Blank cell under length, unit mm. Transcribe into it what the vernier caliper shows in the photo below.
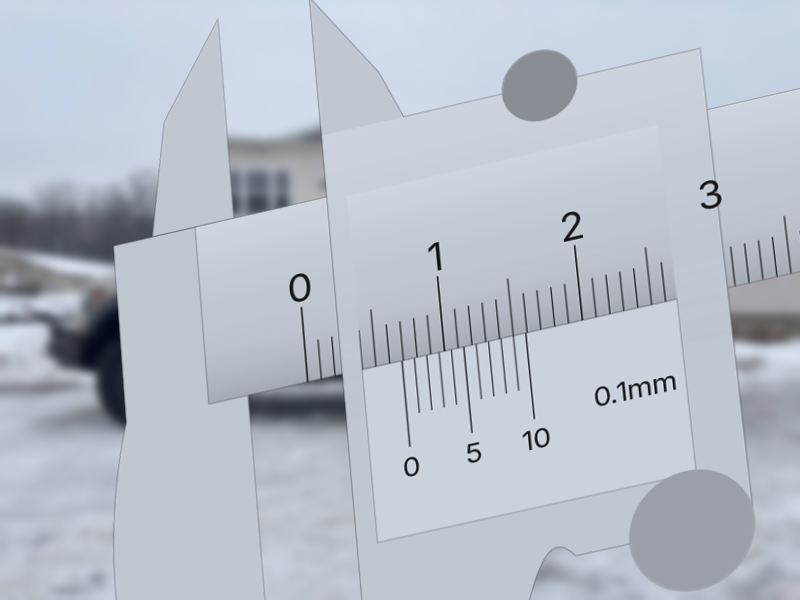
6.9 mm
